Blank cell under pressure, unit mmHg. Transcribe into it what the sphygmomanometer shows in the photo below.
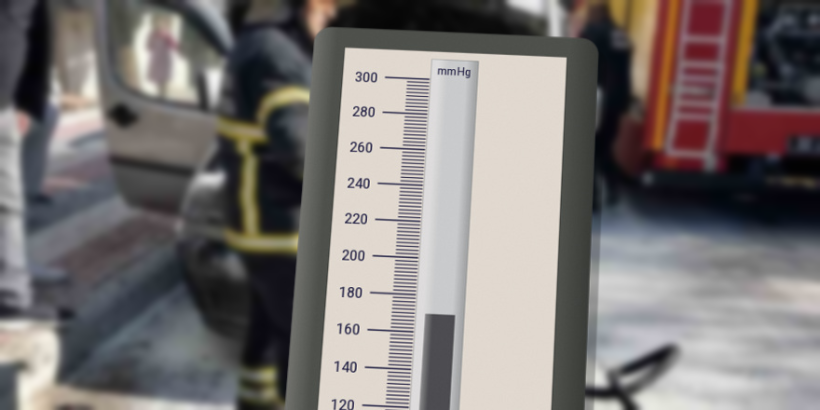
170 mmHg
